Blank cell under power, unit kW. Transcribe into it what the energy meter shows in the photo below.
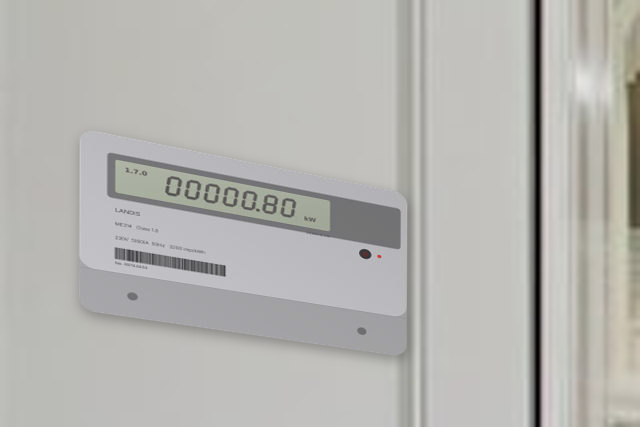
0.80 kW
